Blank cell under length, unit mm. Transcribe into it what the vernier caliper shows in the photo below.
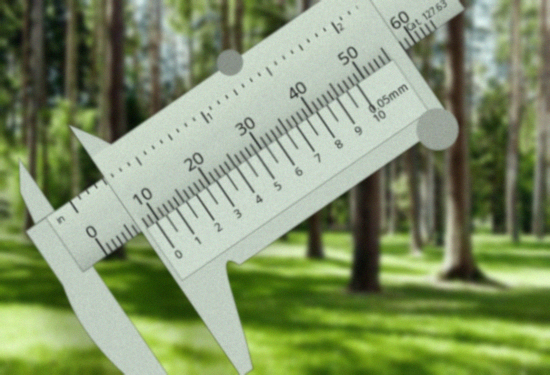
9.5 mm
